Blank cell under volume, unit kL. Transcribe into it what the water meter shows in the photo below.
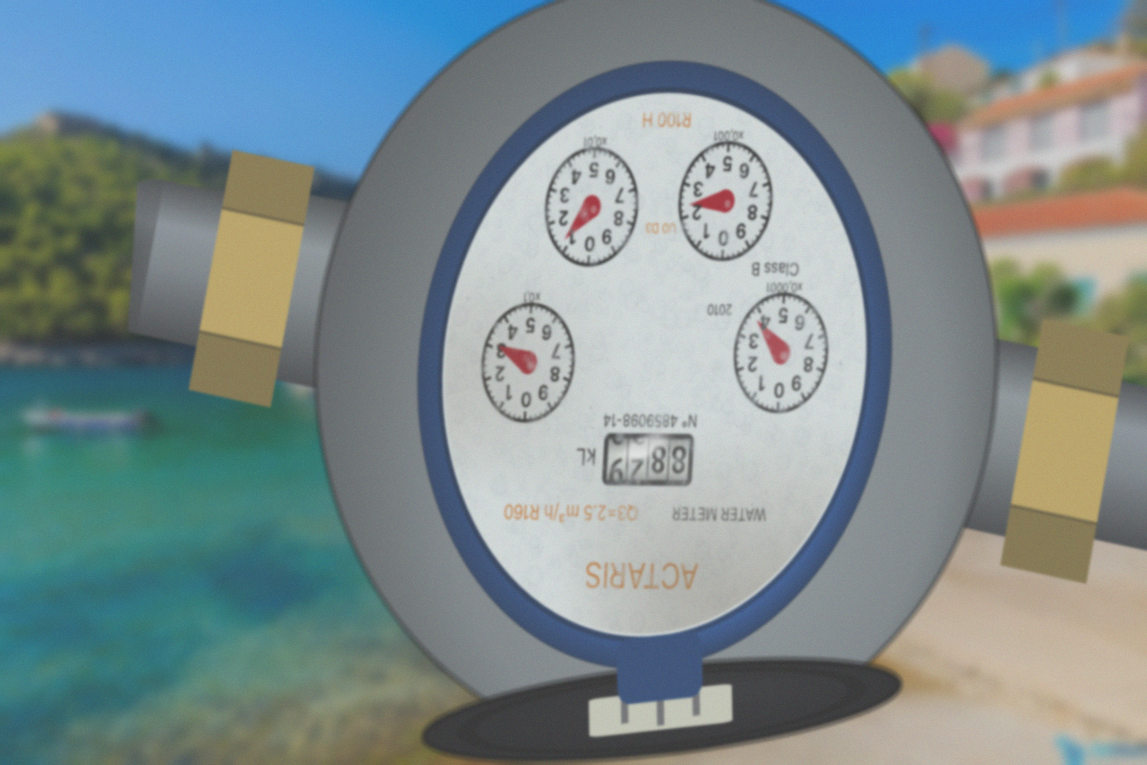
8829.3123 kL
